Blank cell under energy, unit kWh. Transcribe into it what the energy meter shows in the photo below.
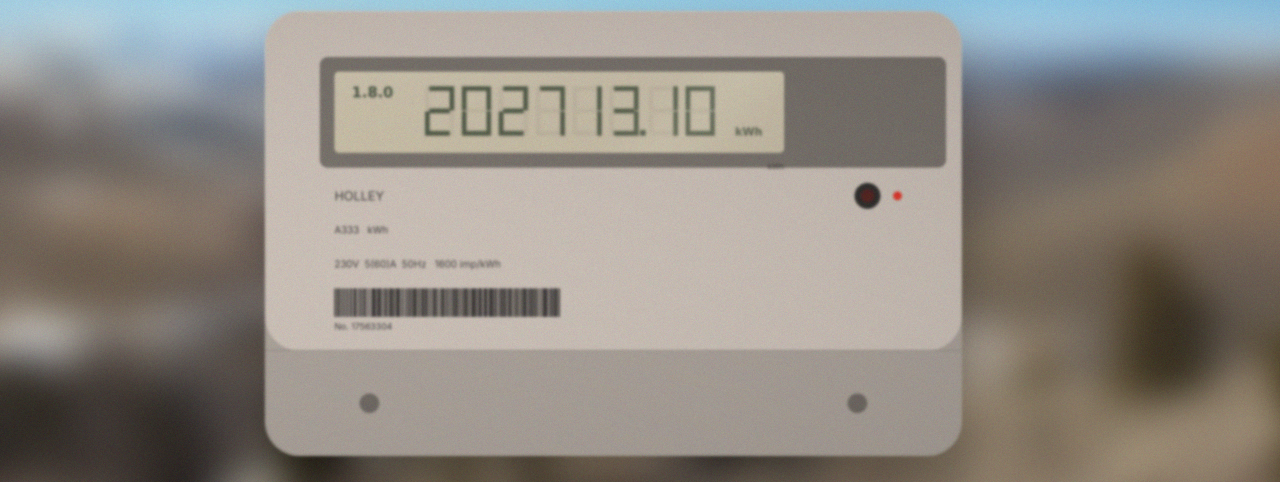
202713.10 kWh
